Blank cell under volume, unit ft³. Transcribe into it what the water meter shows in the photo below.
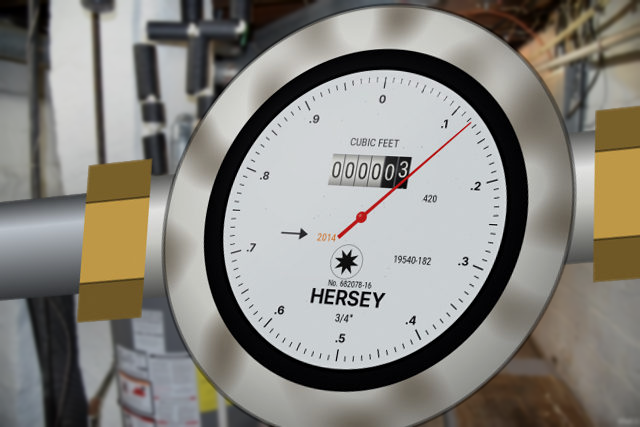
3.12 ft³
